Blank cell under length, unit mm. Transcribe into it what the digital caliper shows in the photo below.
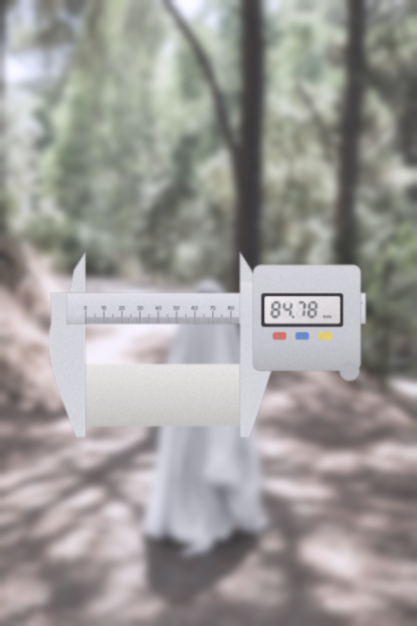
84.78 mm
